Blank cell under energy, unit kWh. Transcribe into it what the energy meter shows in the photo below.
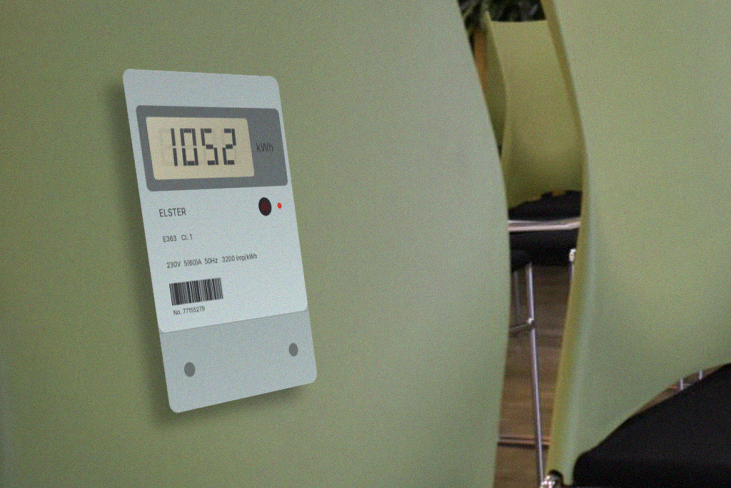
1052 kWh
